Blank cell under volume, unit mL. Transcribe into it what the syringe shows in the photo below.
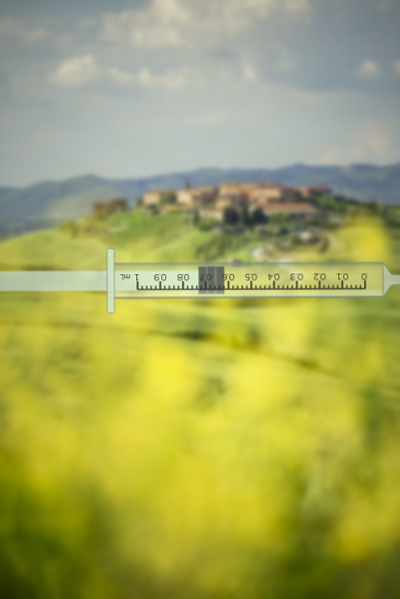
0.62 mL
